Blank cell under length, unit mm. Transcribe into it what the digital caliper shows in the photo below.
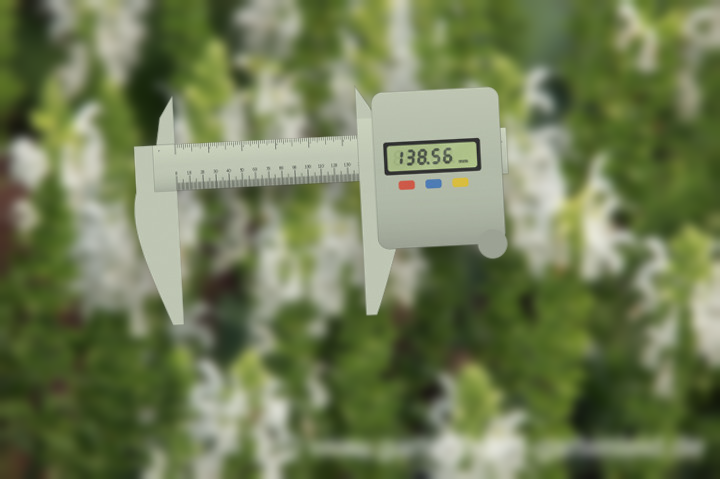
138.56 mm
